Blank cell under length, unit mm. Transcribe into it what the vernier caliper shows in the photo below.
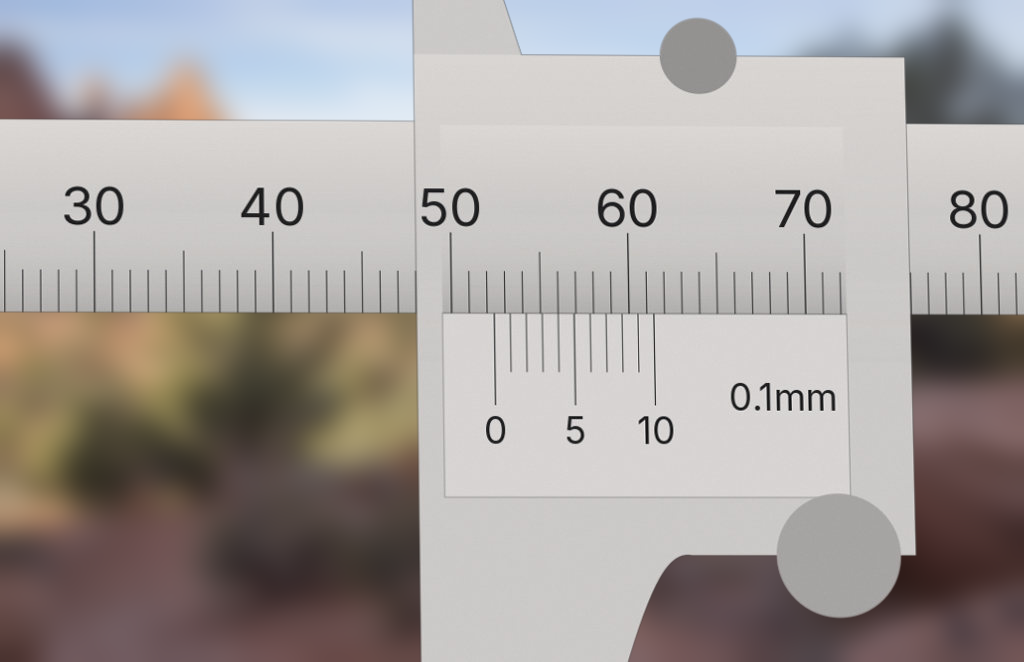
52.4 mm
